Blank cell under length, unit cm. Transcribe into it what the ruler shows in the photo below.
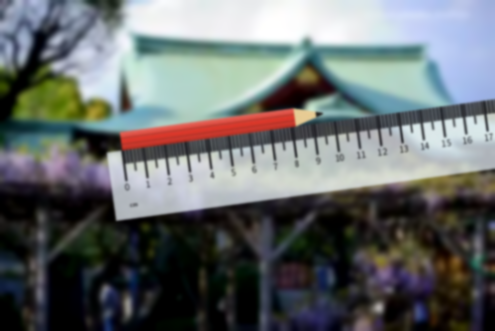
9.5 cm
